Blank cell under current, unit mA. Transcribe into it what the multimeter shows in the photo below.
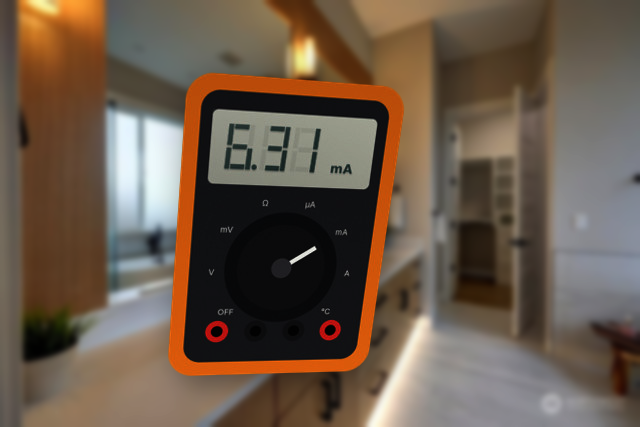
6.31 mA
